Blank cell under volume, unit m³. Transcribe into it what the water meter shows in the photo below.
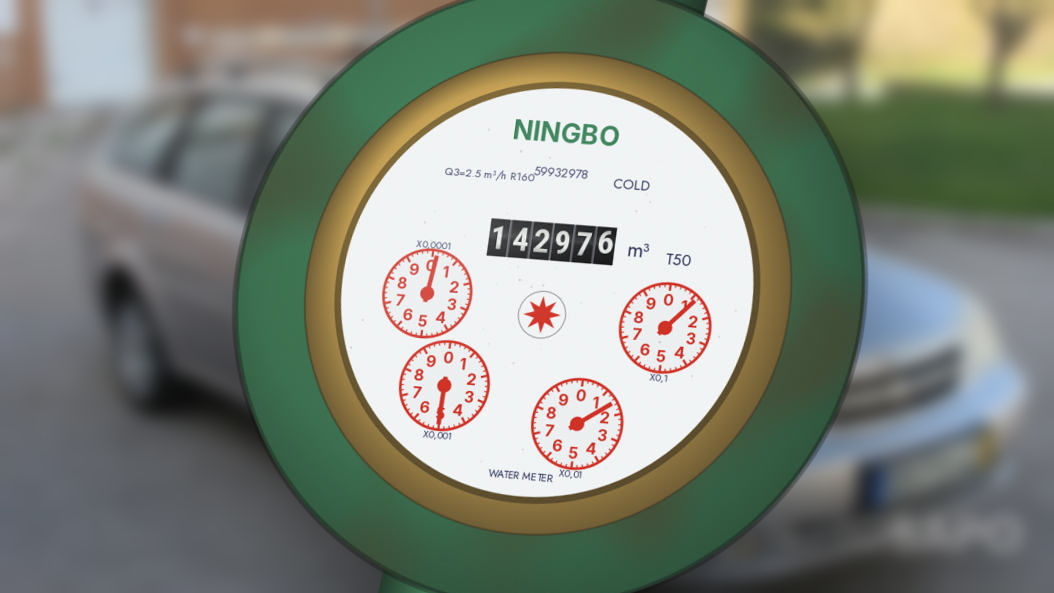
142976.1150 m³
